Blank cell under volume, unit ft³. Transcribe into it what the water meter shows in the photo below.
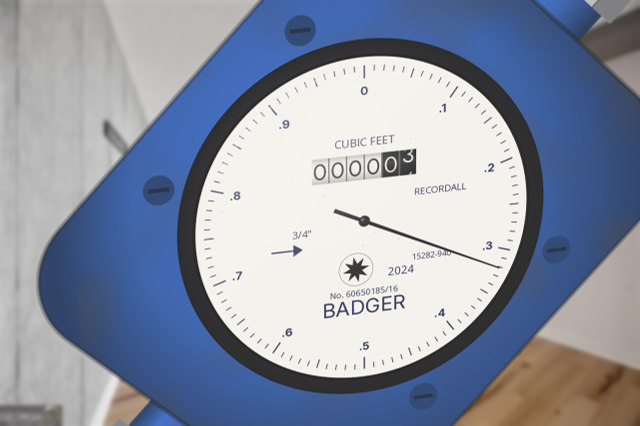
3.32 ft³
